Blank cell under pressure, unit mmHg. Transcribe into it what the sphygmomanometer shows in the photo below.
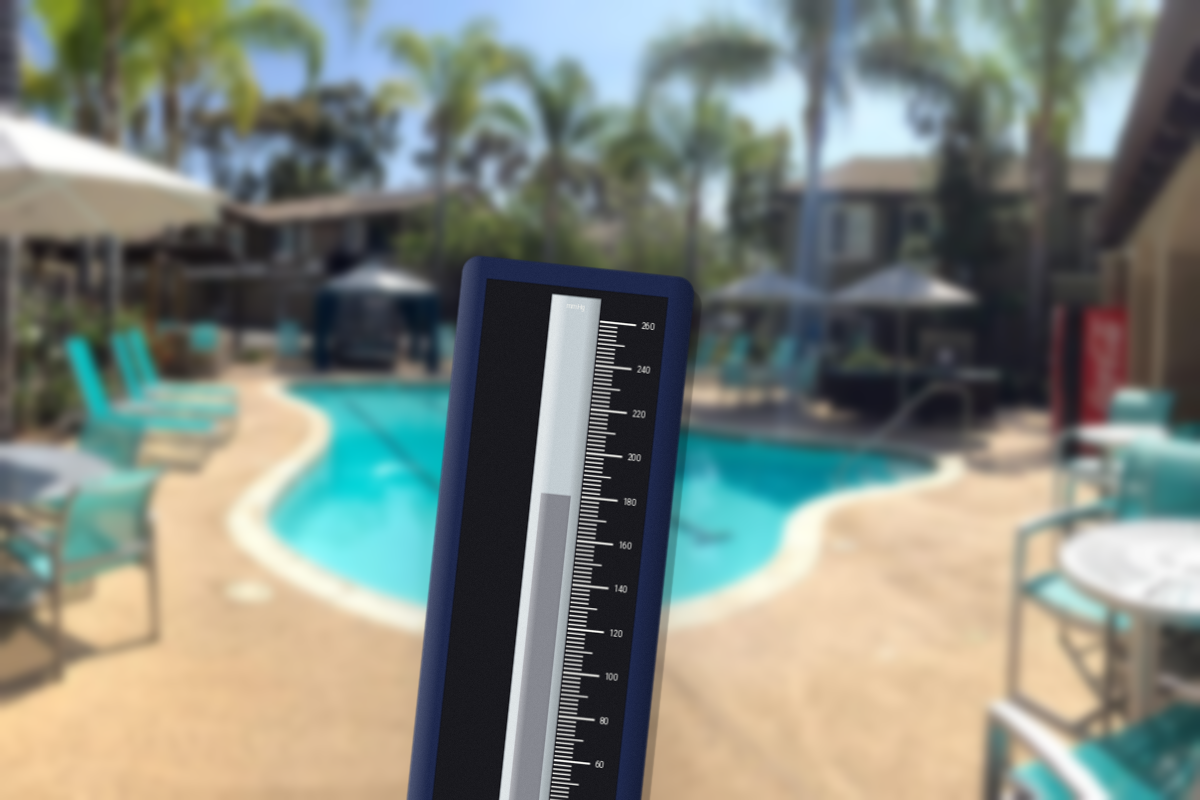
180 mmHg
